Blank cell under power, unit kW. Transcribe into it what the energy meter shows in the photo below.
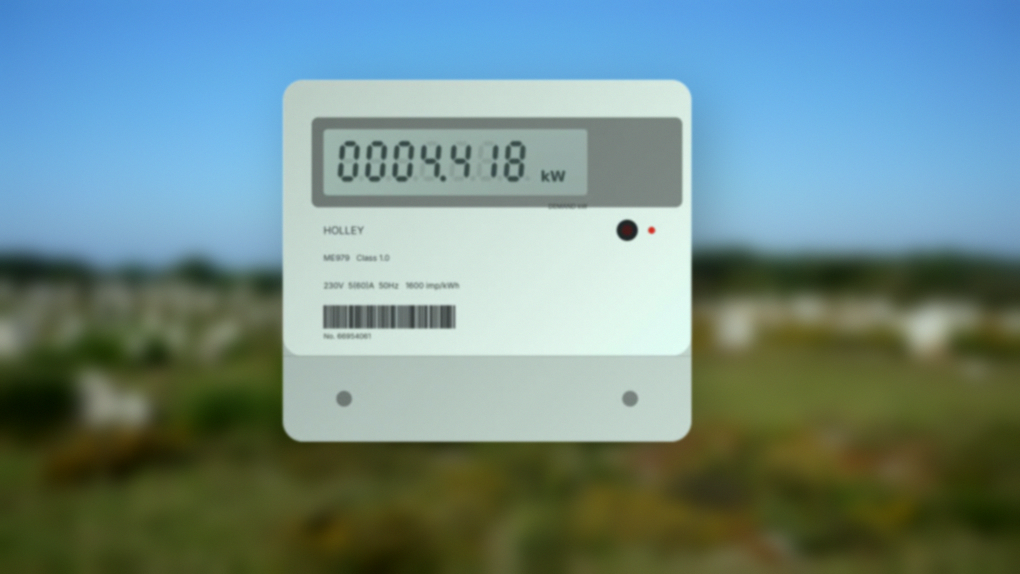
4.418 kW
